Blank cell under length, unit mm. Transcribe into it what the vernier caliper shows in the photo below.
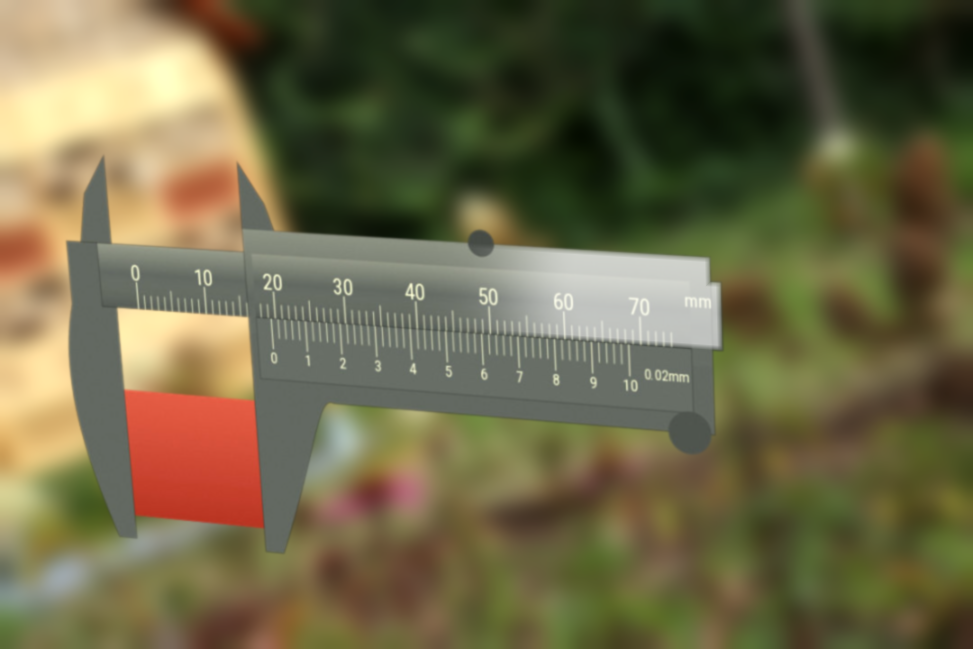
19.4 mm
